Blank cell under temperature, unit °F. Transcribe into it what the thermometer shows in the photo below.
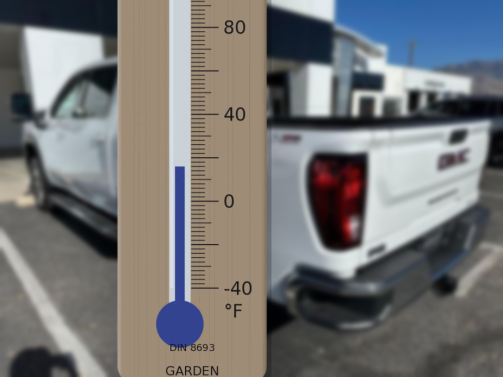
16 °F
